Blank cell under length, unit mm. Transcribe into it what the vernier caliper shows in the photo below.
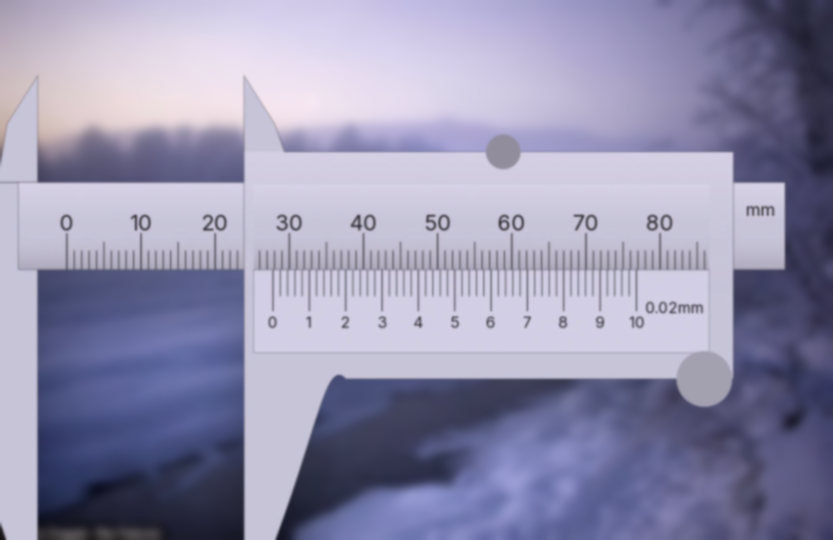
27.8 mm
